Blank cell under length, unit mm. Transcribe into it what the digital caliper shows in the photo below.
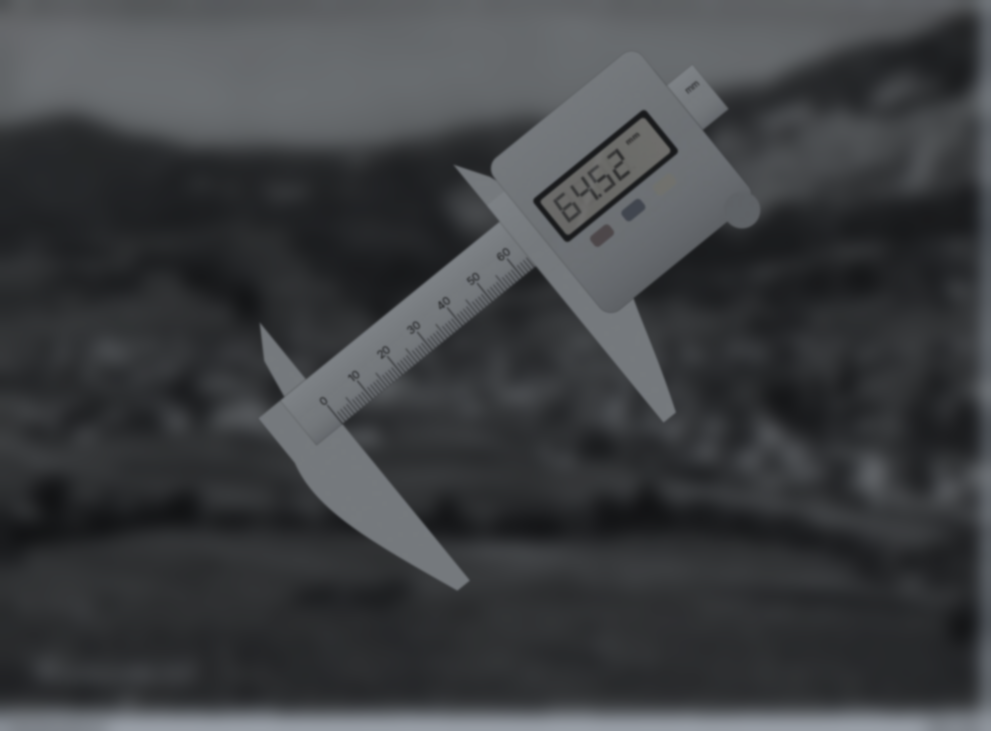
64.52 mm
